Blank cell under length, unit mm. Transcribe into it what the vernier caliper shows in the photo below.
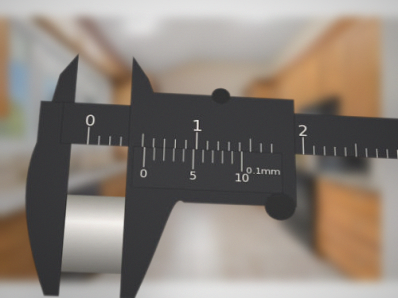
5.2 mm
